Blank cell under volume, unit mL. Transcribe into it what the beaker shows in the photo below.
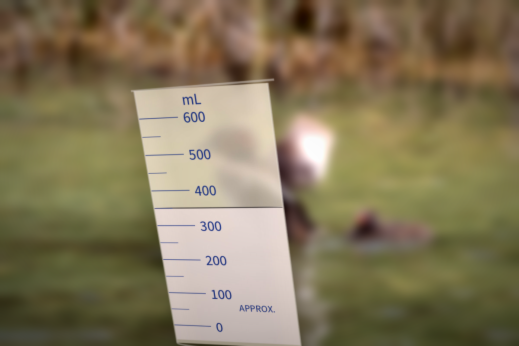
350 mL
